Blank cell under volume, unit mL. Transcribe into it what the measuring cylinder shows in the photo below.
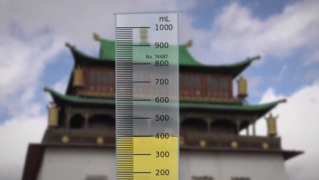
400 mL
